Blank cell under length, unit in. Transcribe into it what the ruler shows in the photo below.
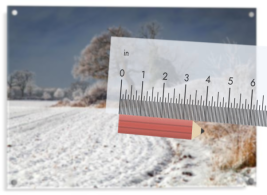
4 in
